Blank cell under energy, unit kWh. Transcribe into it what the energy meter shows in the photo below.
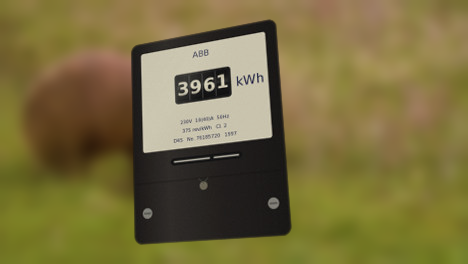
3961 kWh
